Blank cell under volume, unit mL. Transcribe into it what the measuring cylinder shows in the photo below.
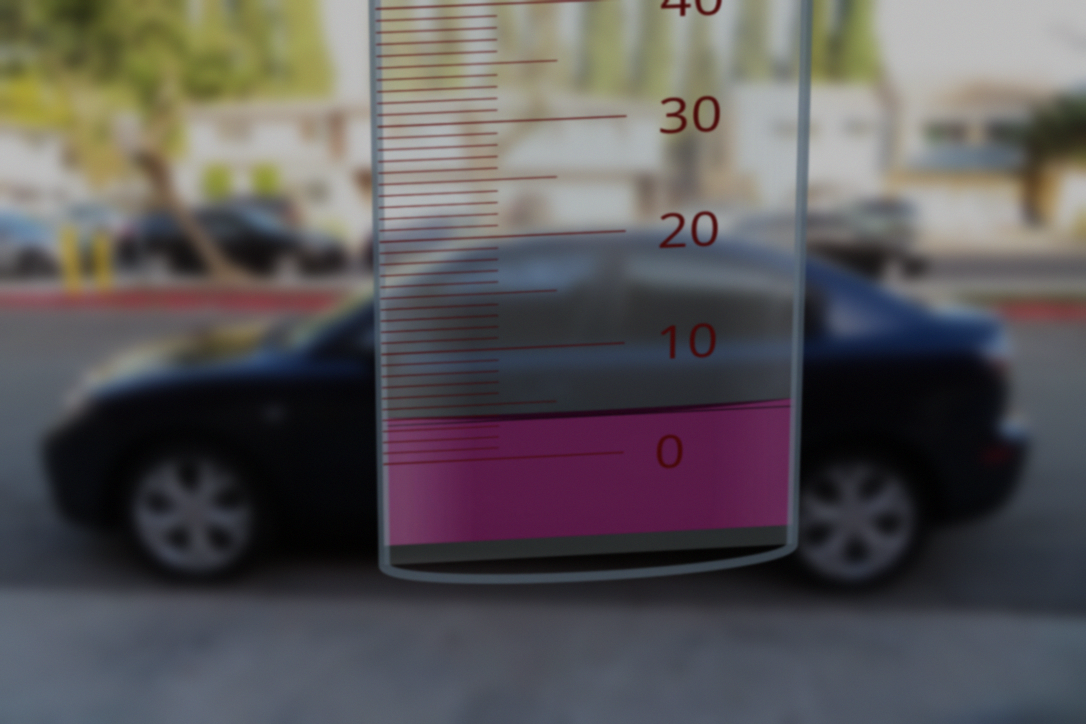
3.5 mL
